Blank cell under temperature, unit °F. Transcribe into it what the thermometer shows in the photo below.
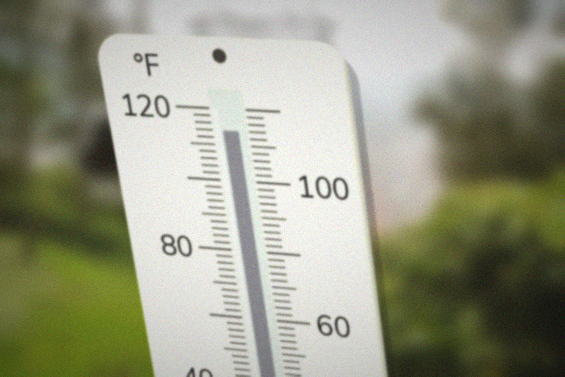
114 °F
